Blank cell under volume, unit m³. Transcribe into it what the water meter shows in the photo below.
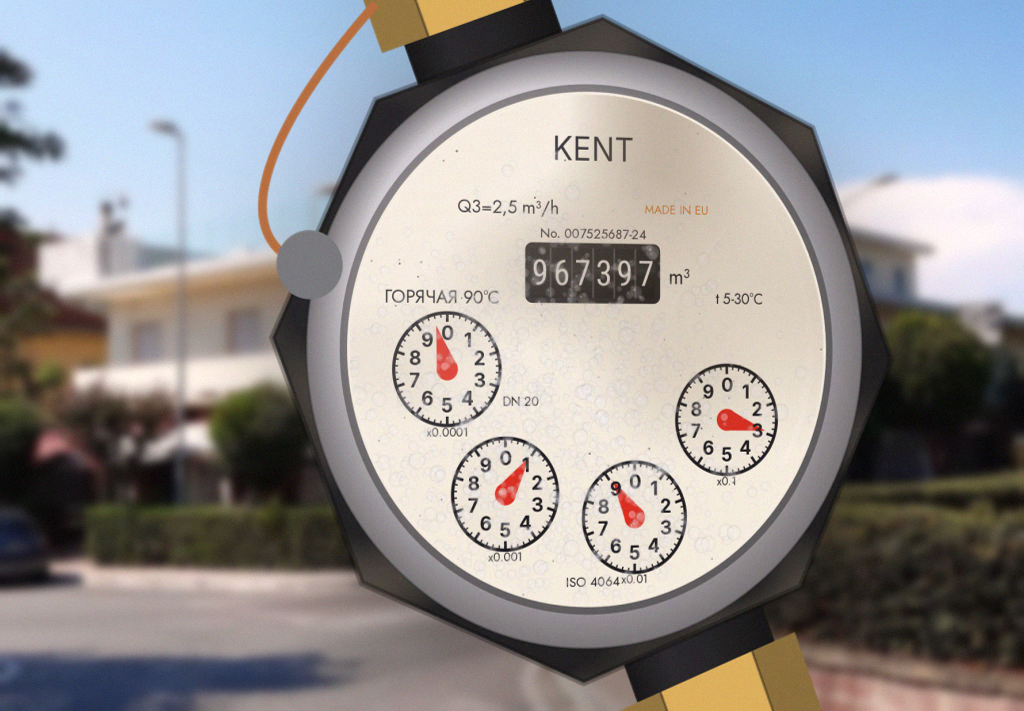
967397.2909 m³
